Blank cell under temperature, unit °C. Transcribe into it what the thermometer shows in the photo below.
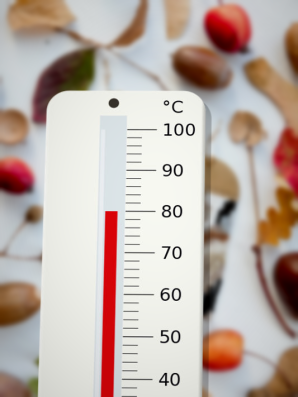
80 °C
